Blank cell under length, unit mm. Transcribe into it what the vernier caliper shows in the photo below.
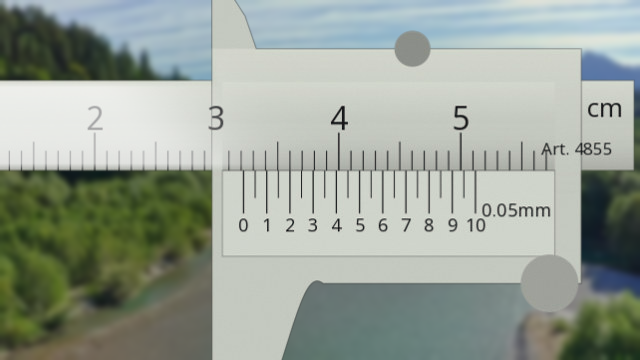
32.2 mm
